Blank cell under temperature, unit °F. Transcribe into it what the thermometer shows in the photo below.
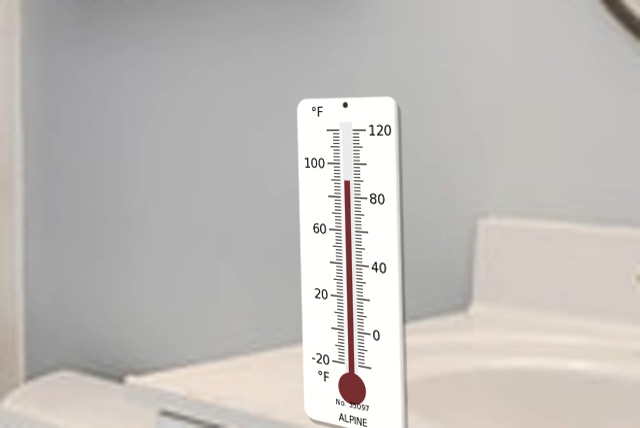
90 °F
